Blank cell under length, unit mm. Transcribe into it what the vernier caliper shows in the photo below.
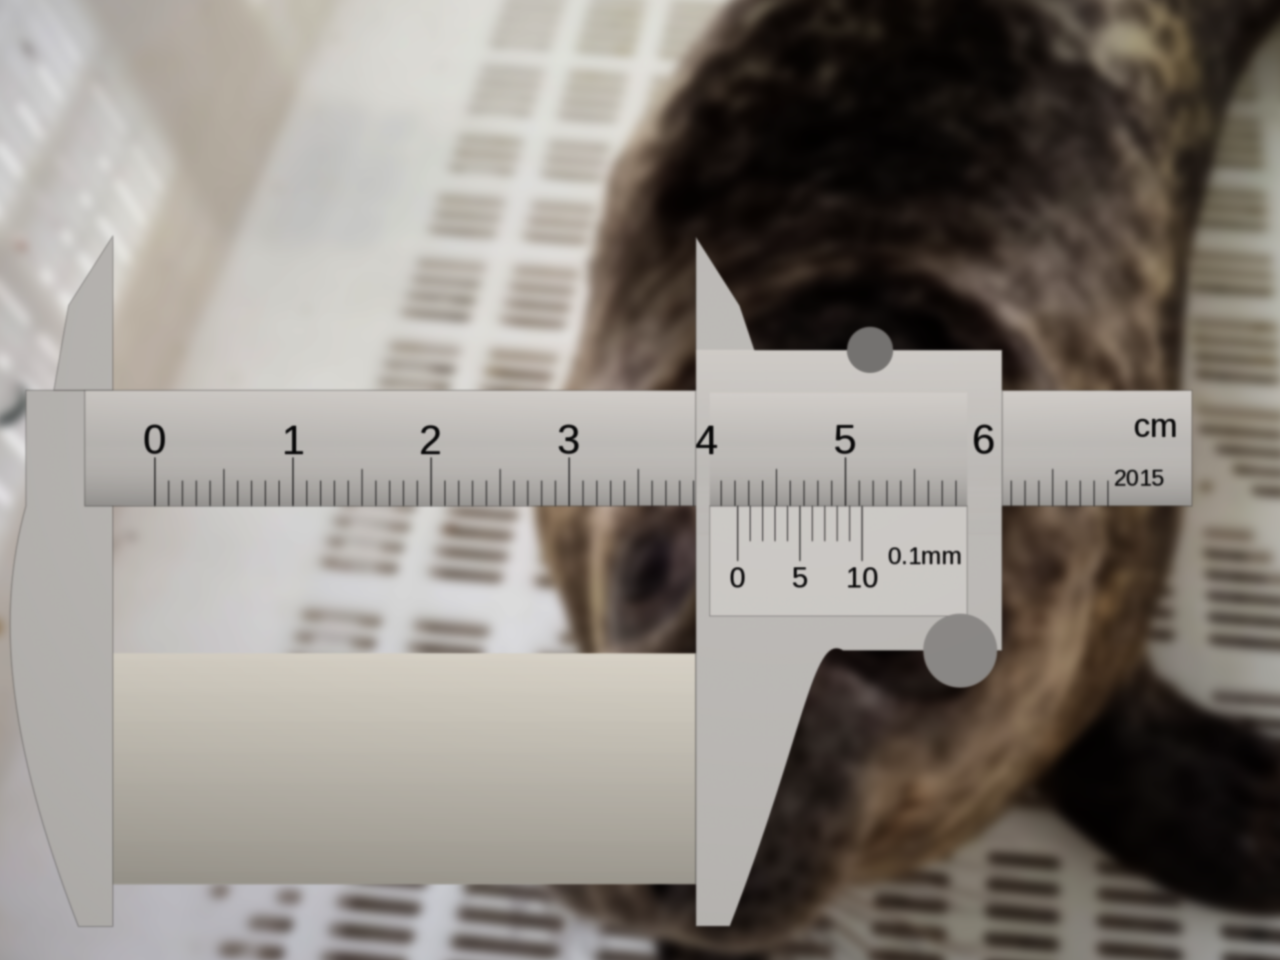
42.2 mm
